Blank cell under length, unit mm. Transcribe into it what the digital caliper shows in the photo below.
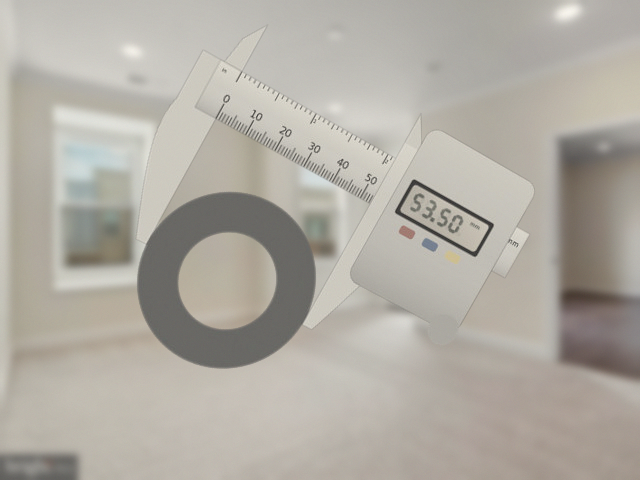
53.50 mm
